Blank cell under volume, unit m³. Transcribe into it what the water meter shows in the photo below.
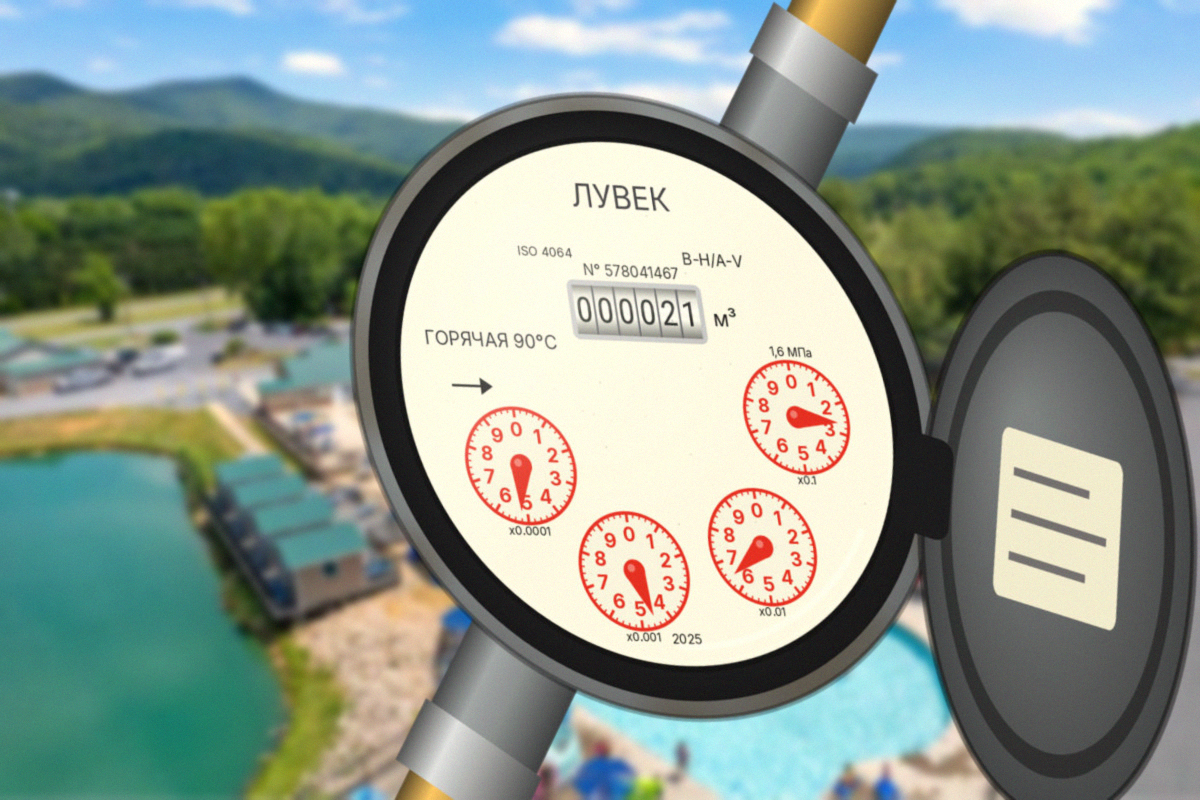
21.2645 m³
